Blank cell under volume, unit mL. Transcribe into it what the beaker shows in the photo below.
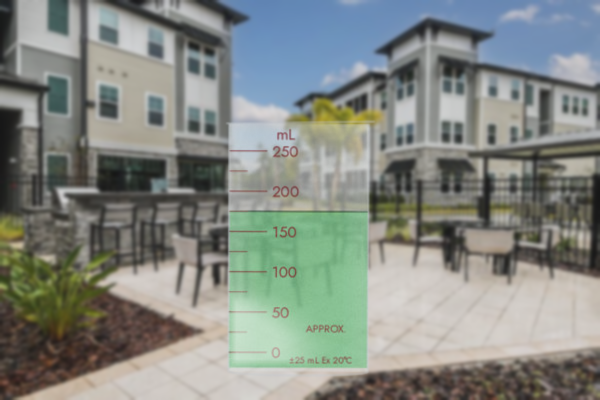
175 mL
